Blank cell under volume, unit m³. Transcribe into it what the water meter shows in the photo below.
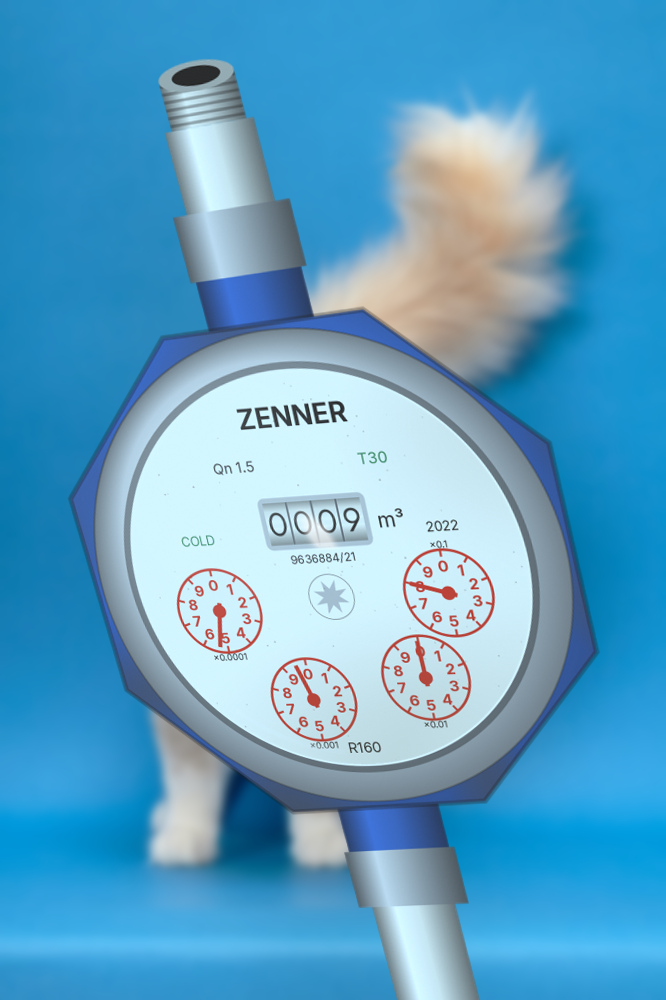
9.7995 m³
